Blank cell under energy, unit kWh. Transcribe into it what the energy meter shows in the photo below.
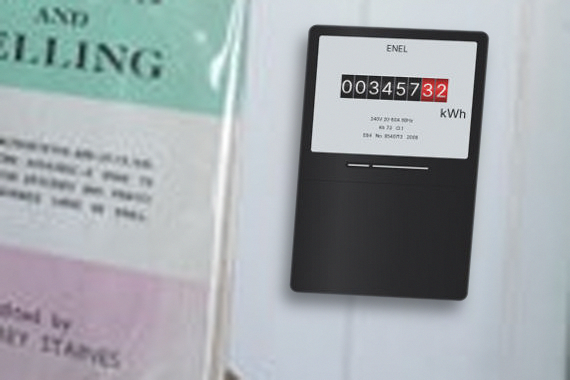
3457.32 kWh
